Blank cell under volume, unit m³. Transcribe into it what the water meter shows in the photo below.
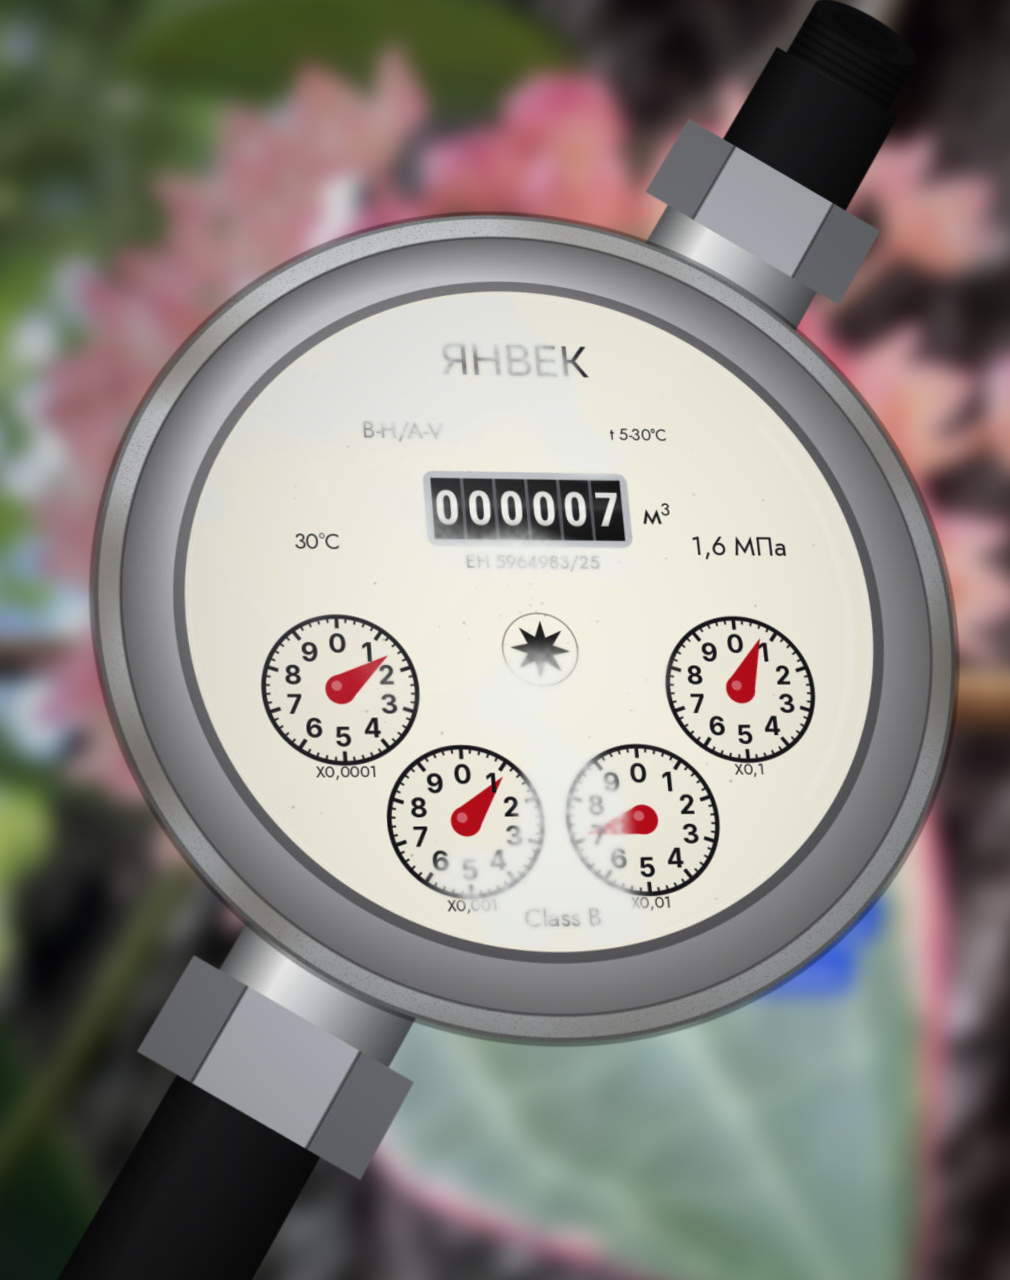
7.0711 m³
